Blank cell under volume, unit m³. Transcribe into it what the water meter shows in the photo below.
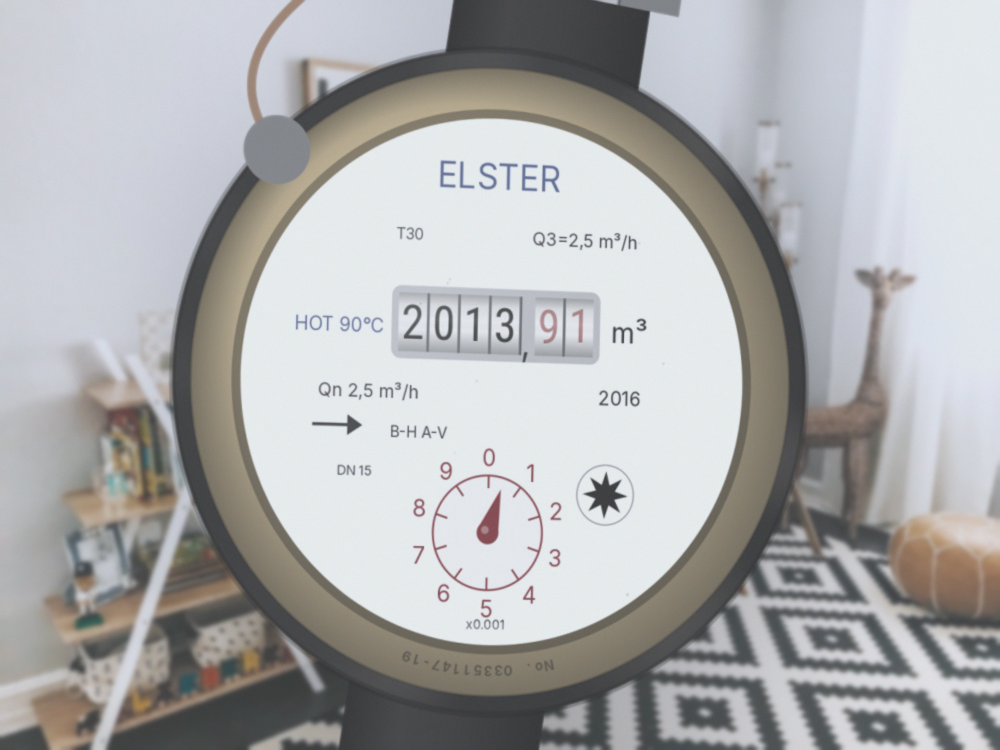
2013.910 m³
